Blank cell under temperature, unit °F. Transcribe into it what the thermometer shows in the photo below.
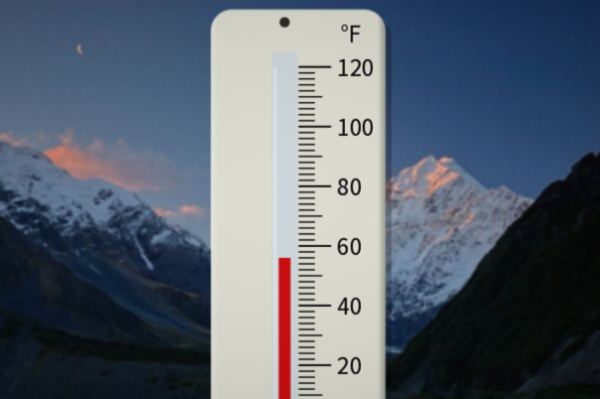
56 °F
